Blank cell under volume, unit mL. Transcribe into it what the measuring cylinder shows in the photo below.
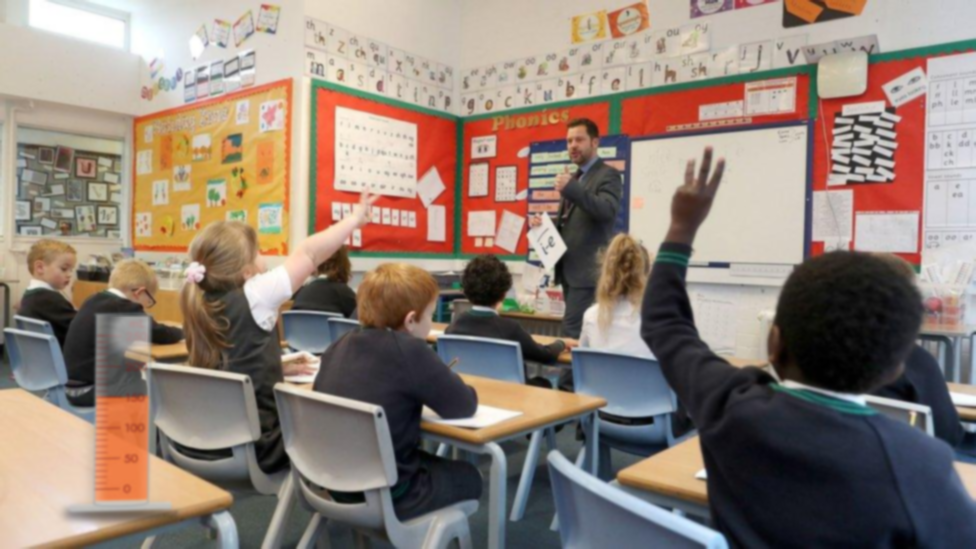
150 mL
